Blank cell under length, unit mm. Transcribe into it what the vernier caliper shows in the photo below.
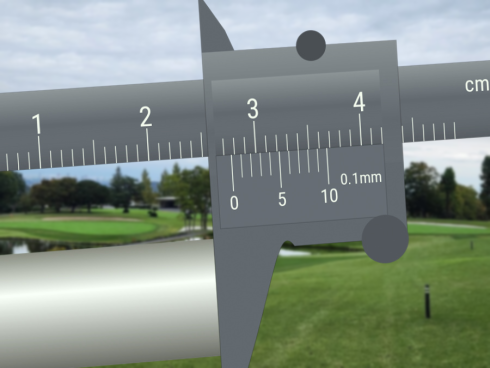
27.7 mm
